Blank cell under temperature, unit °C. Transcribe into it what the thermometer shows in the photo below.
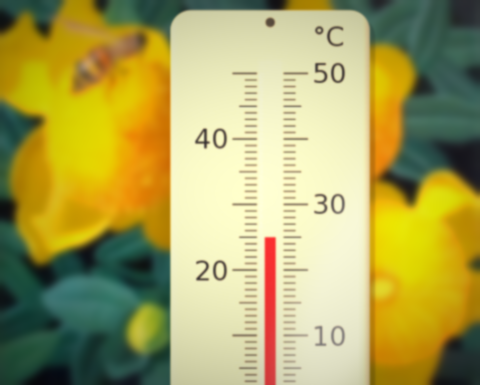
25 °C
